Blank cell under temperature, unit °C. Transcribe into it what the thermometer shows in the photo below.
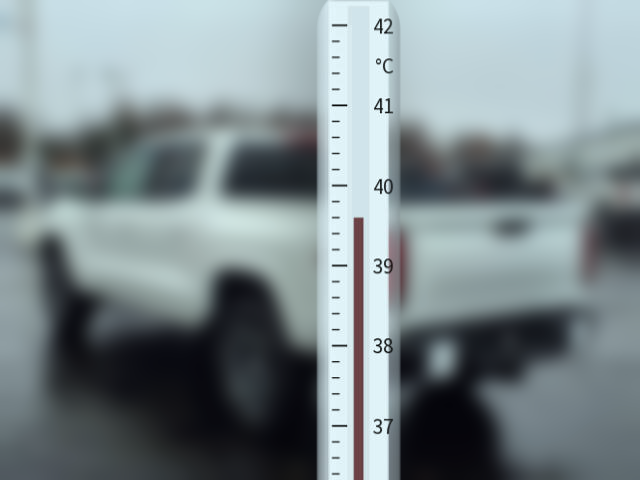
39.6 °C
